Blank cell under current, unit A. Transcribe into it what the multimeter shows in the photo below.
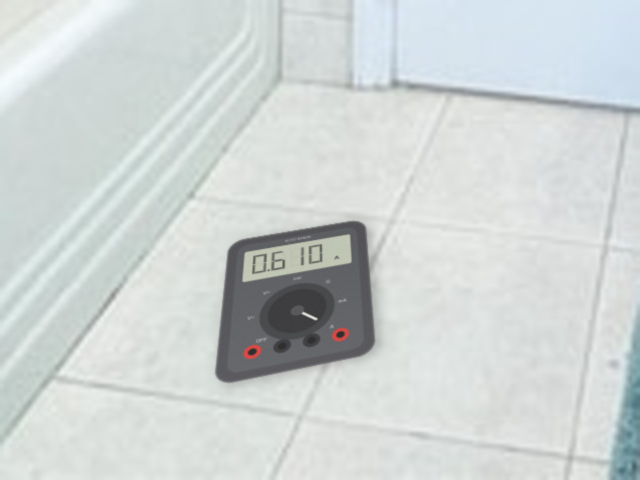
0.610 A
